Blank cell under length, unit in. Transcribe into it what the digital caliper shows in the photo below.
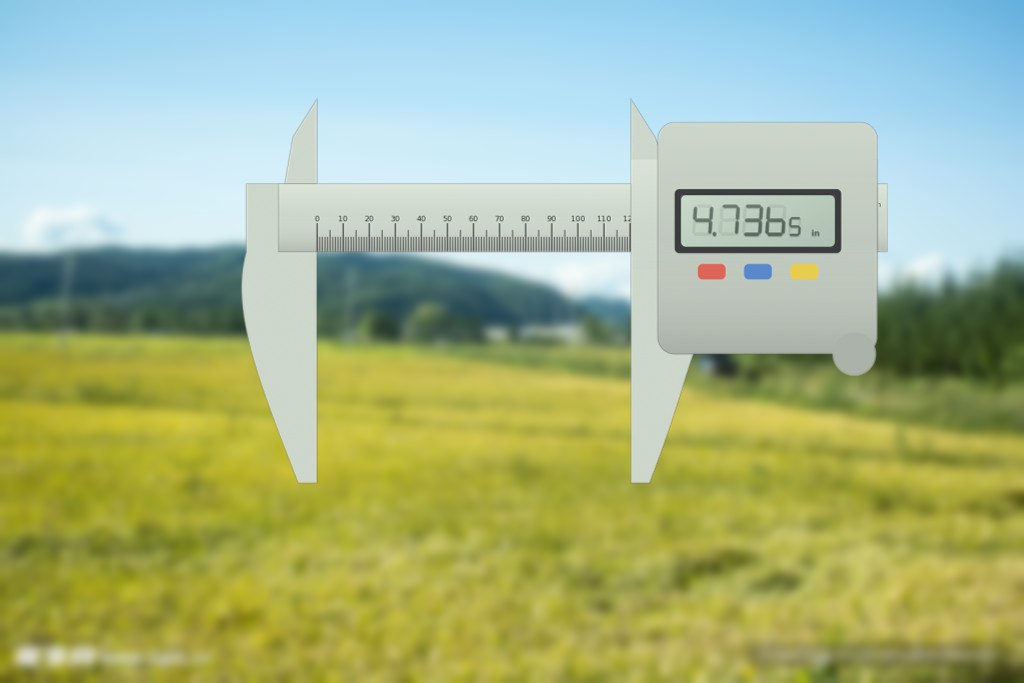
4.7365 in
